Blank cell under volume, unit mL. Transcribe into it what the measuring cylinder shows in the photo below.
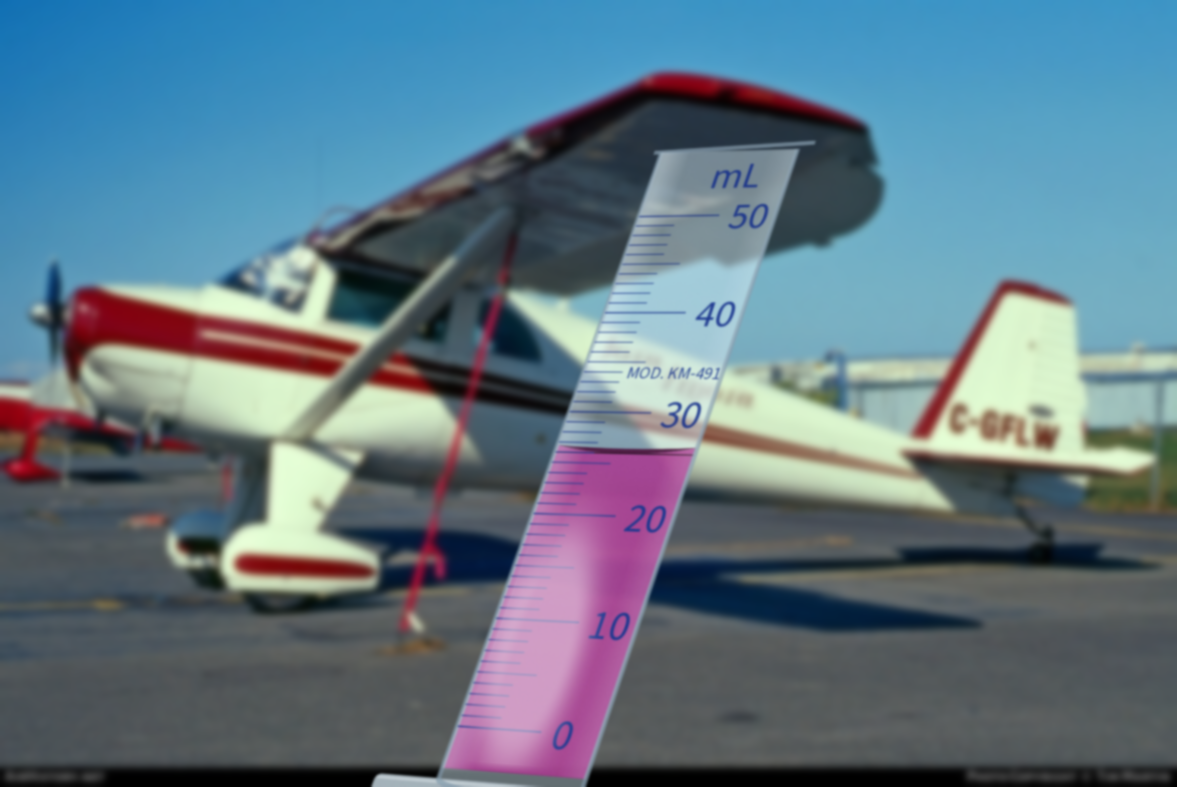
26 mL
